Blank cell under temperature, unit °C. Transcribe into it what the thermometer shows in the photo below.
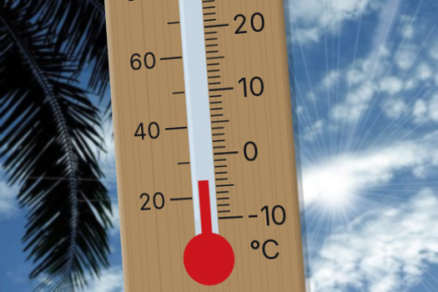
-4 °C
